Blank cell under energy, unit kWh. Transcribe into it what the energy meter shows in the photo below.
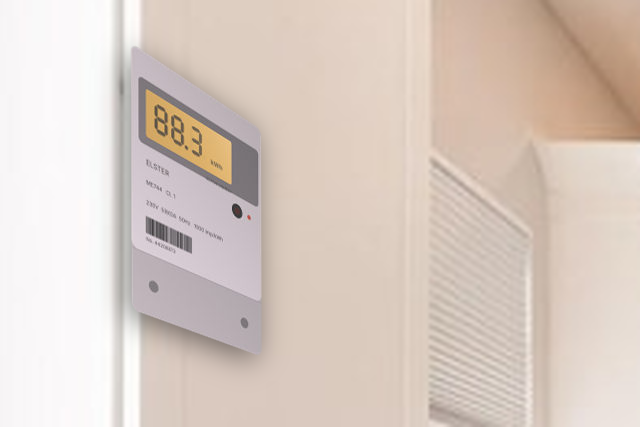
88.3 kWh
